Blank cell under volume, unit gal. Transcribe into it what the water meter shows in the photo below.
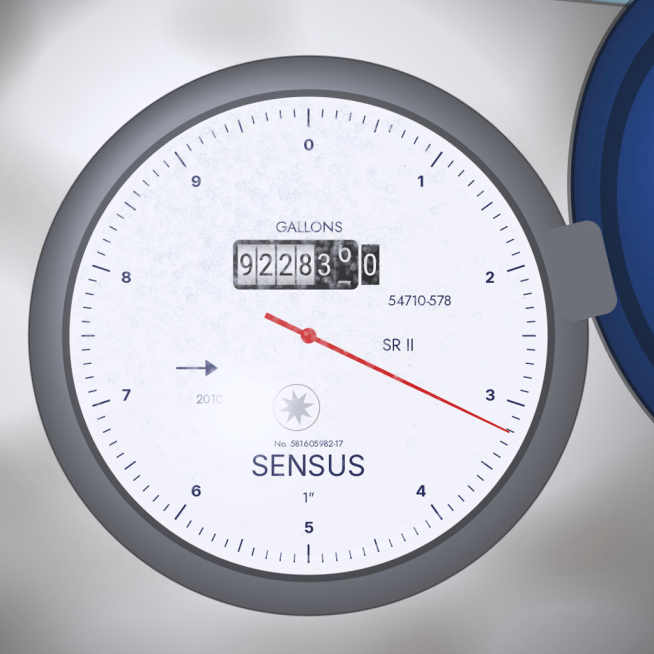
9228363.2 gal
